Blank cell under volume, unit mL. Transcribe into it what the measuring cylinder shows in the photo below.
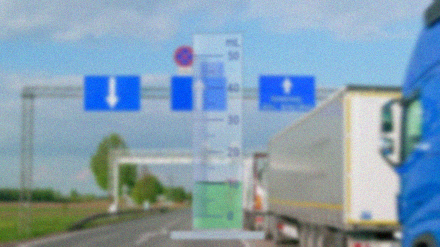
10 mL
